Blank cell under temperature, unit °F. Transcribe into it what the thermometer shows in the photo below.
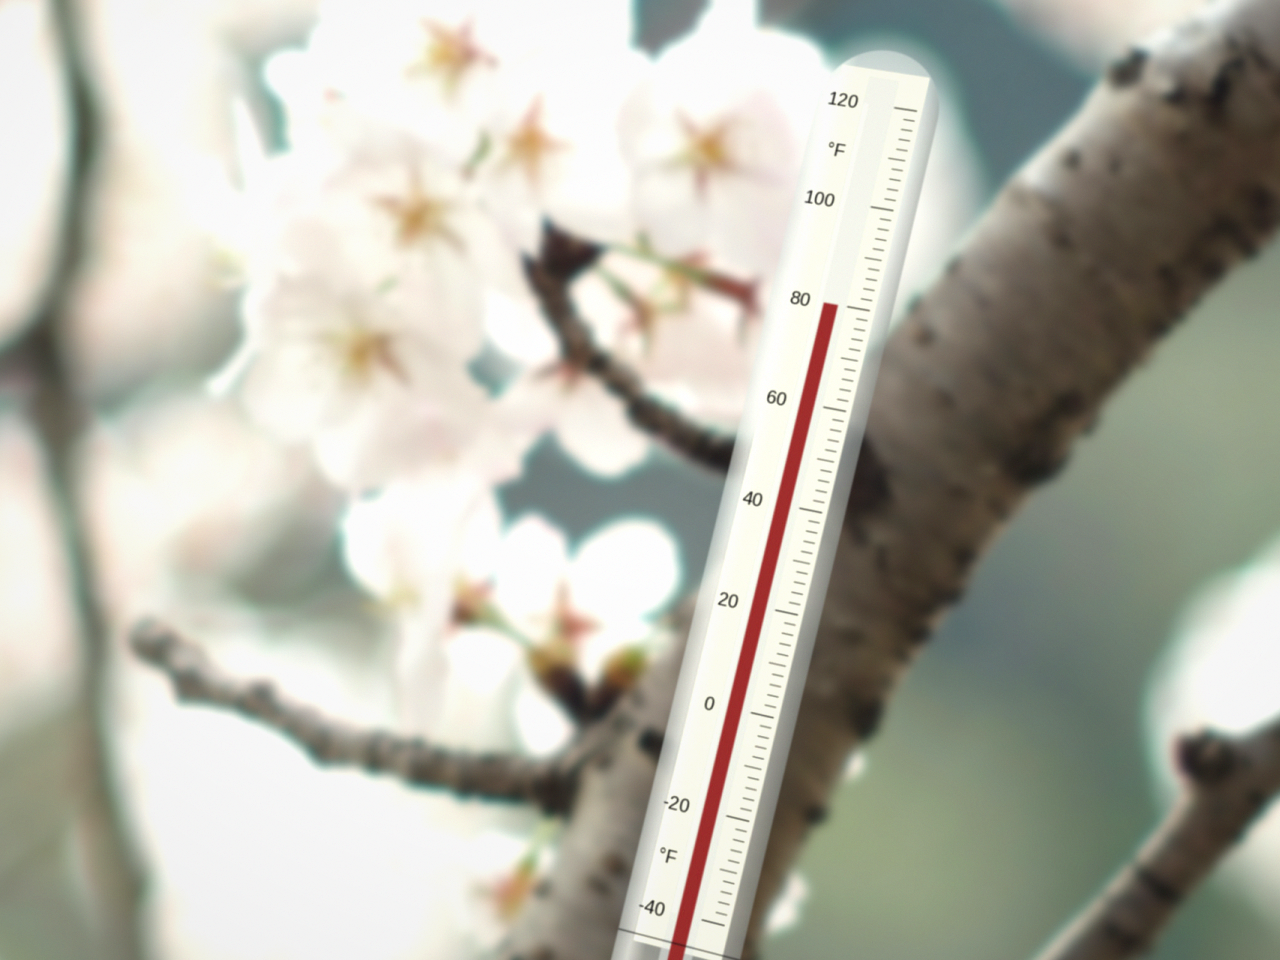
80 °F
